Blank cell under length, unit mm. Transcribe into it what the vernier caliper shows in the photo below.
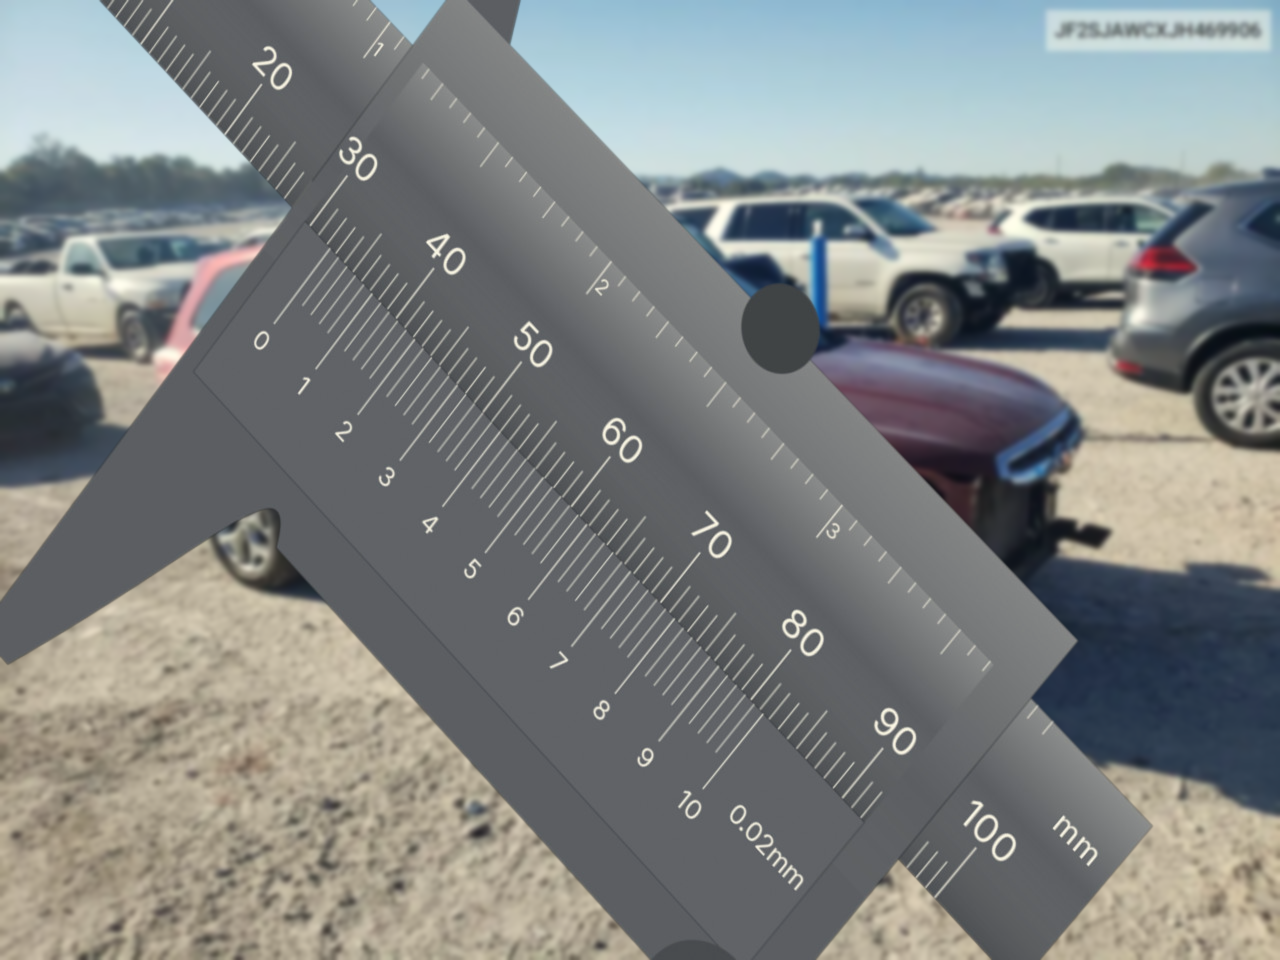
32.4 mm
